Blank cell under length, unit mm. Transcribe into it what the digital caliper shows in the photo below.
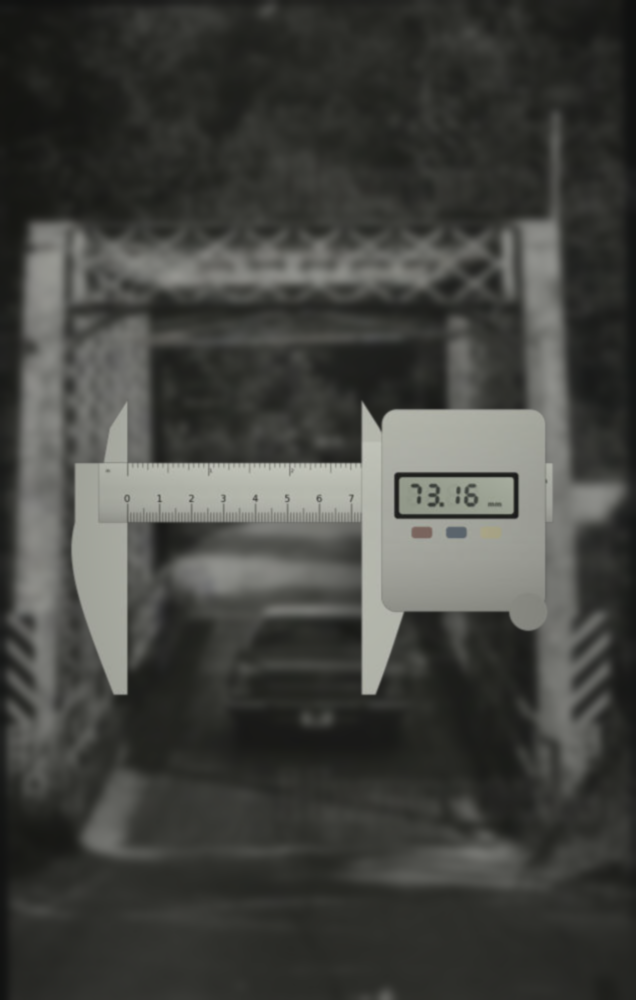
73.16 mm
